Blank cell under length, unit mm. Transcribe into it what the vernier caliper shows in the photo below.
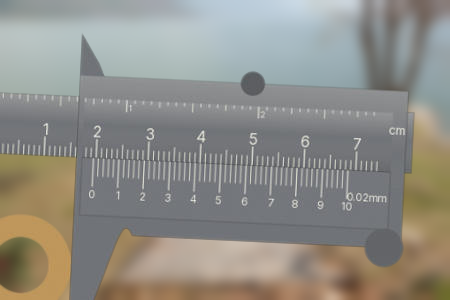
19.5 mm
